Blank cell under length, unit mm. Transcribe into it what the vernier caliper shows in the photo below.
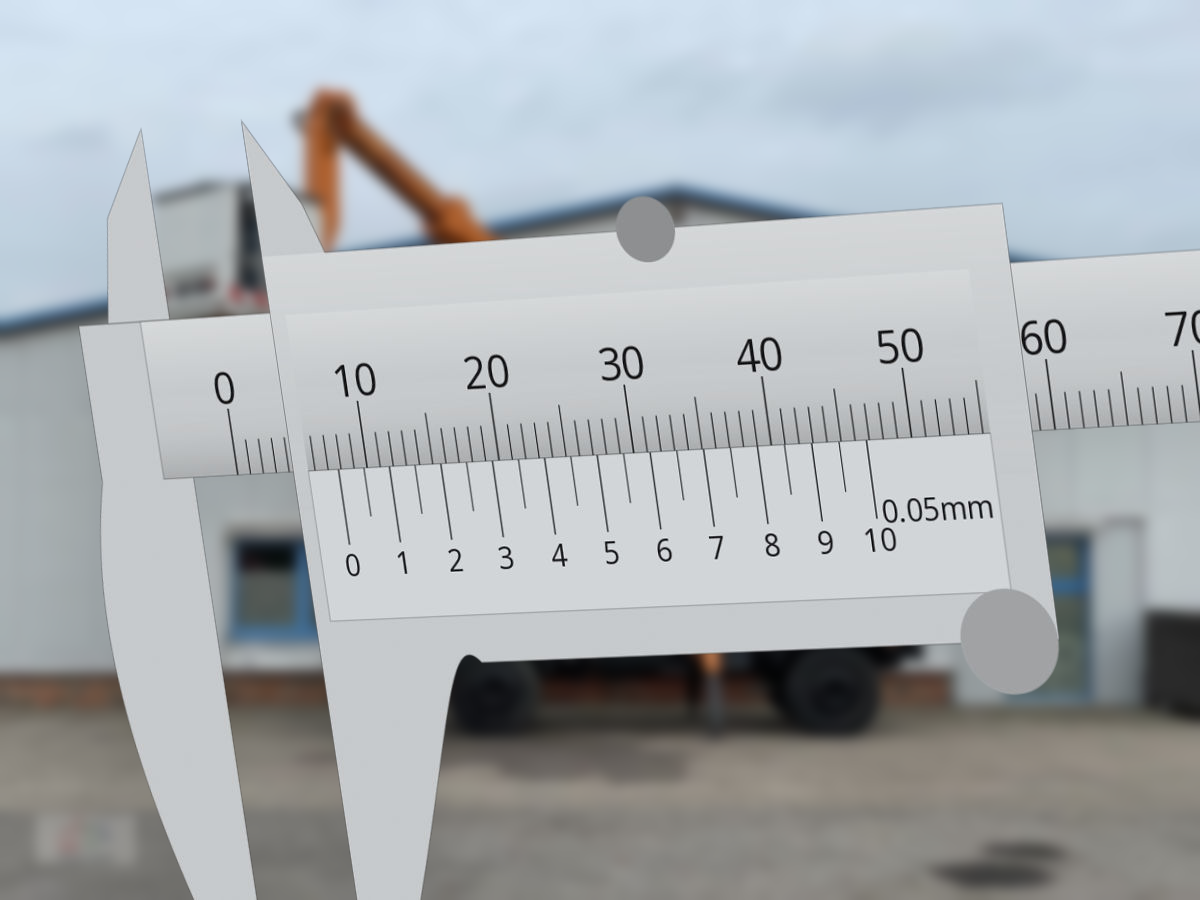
7.8 mm
